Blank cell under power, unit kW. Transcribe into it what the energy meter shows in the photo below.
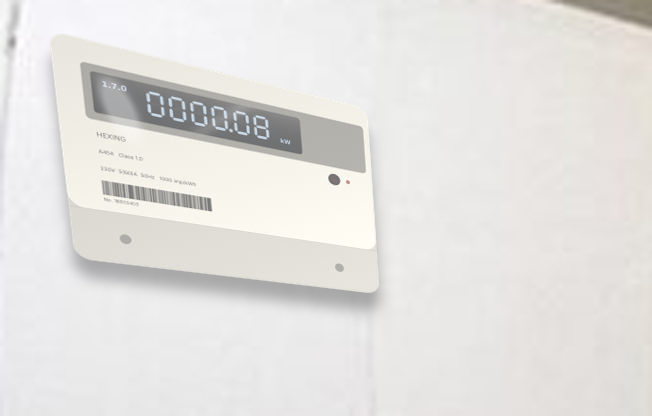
0.08 kW
